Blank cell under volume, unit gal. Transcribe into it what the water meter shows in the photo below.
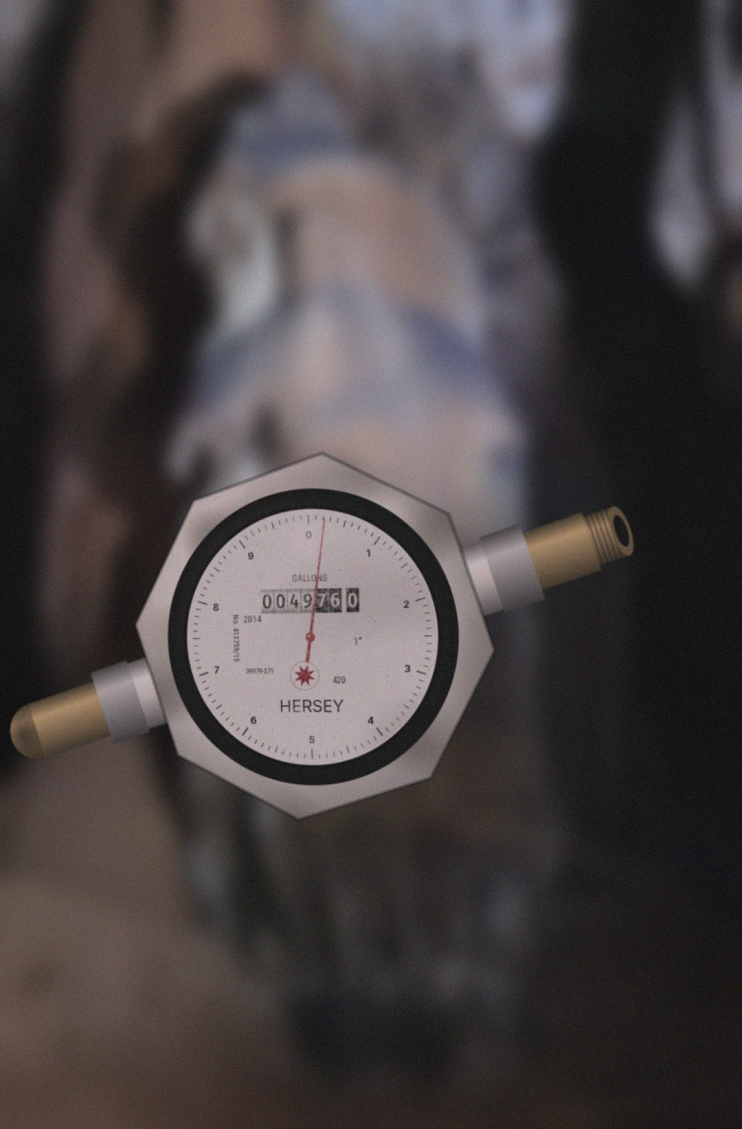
49760.2 gal
